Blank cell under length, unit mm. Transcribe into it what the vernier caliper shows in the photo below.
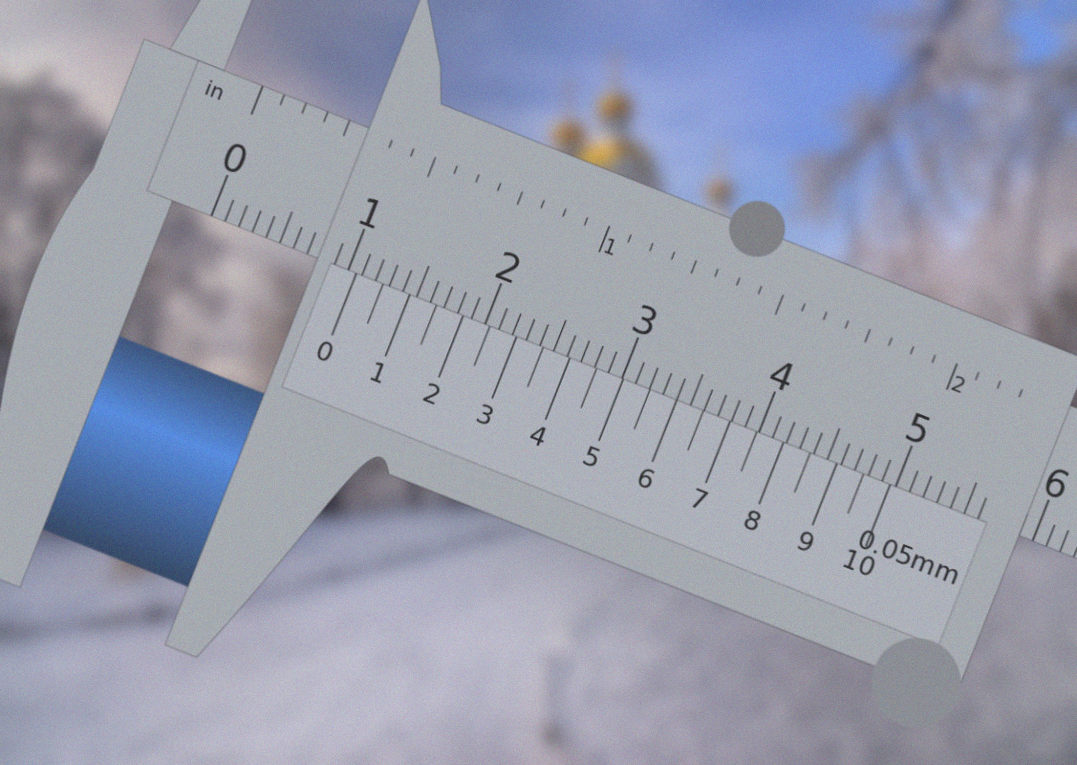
10.6 mm
